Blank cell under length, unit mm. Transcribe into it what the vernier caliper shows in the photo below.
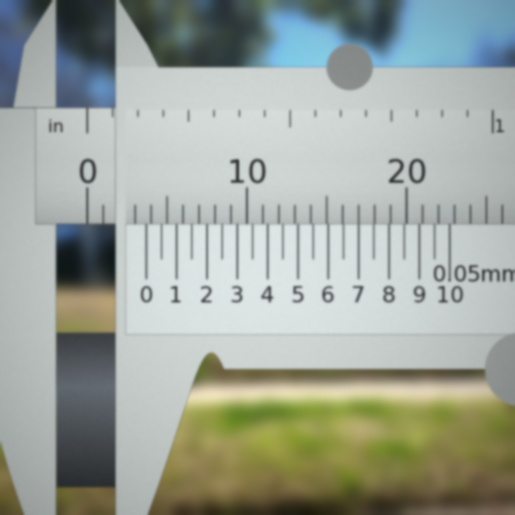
3.7 mm
